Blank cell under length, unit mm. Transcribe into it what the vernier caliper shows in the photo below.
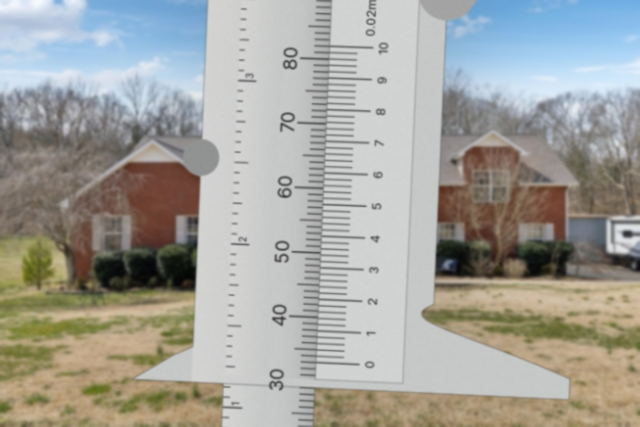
33.0 mm
